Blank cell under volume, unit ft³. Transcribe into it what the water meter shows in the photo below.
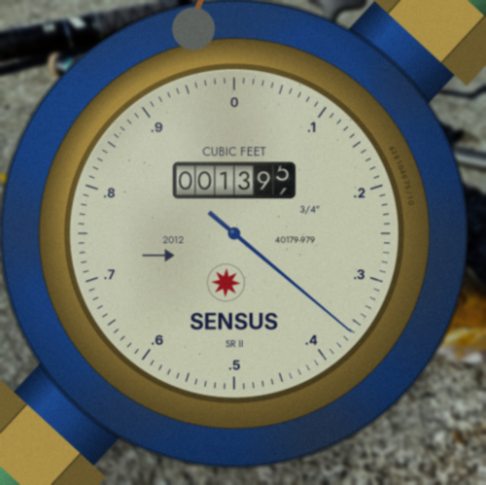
1395.36 ft³
